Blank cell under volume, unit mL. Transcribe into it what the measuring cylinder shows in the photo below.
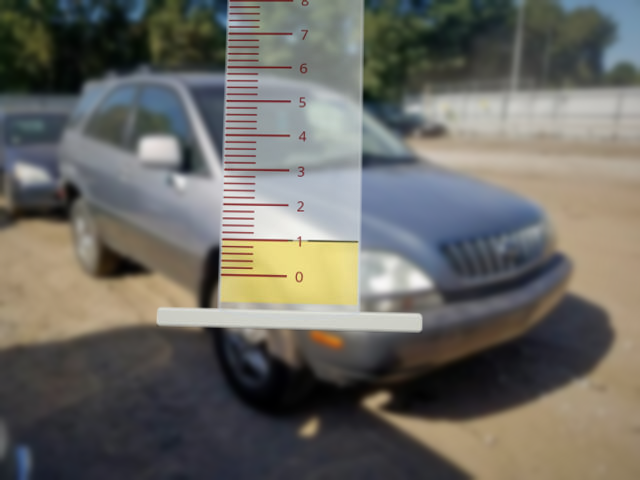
1 mL
